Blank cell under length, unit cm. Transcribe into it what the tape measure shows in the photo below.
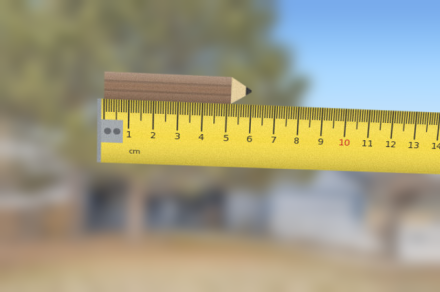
6 cm
